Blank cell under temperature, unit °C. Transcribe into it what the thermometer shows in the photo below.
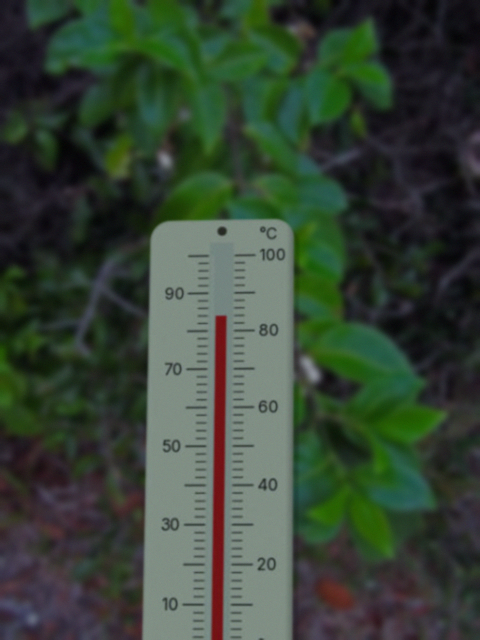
84 °C
